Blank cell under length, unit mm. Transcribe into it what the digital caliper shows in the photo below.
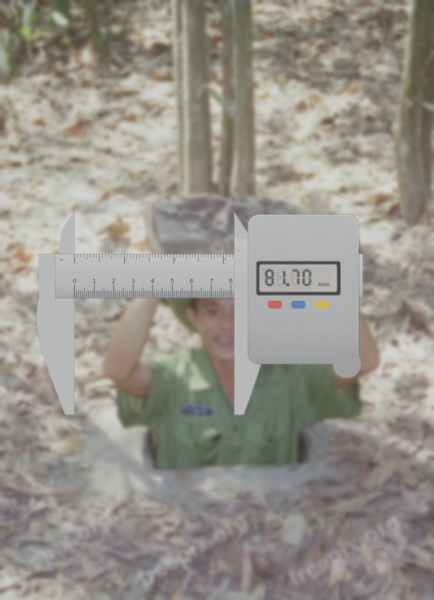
81.70 mm
